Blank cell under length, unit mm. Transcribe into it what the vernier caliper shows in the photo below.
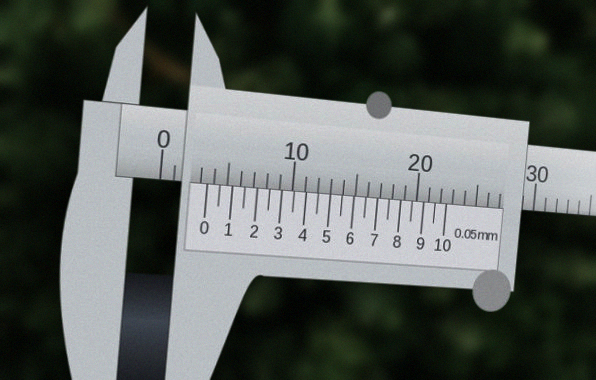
3.5 mm
